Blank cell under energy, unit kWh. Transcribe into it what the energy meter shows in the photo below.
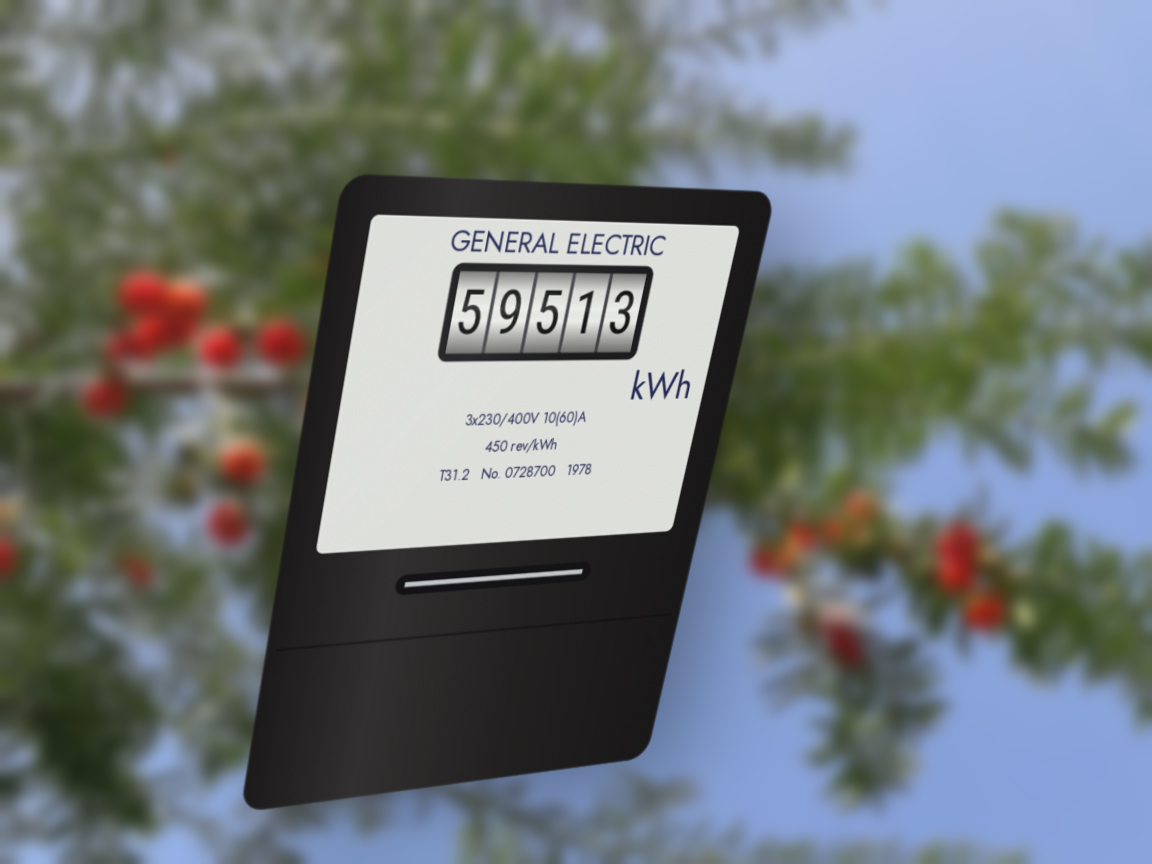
59513 kWh
